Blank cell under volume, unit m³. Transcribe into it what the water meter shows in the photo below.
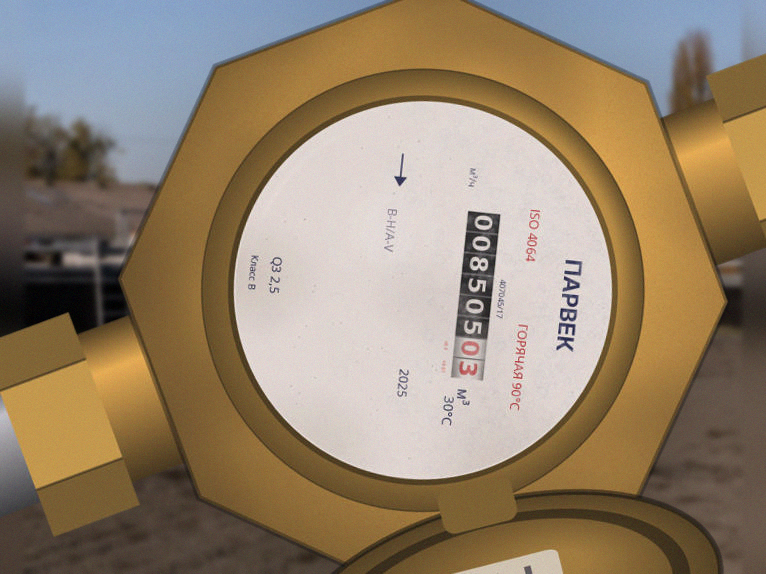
8505.03 m³
